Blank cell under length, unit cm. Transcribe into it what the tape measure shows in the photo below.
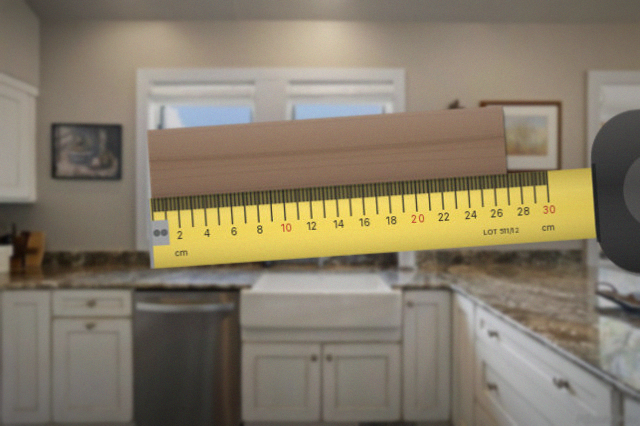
27 cm
